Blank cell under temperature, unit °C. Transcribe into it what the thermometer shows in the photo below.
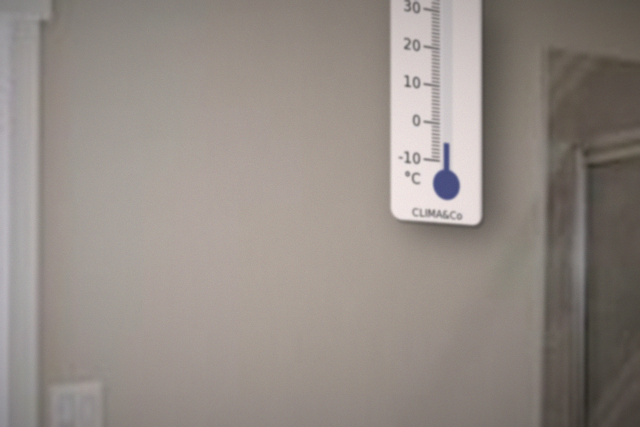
-5 °C
